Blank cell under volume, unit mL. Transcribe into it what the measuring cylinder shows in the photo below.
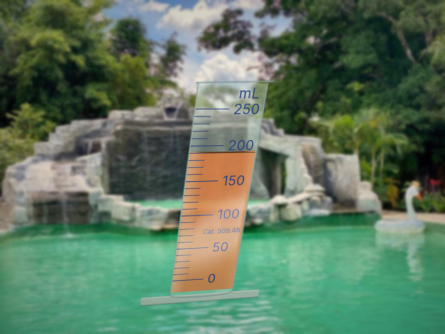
190 mL
